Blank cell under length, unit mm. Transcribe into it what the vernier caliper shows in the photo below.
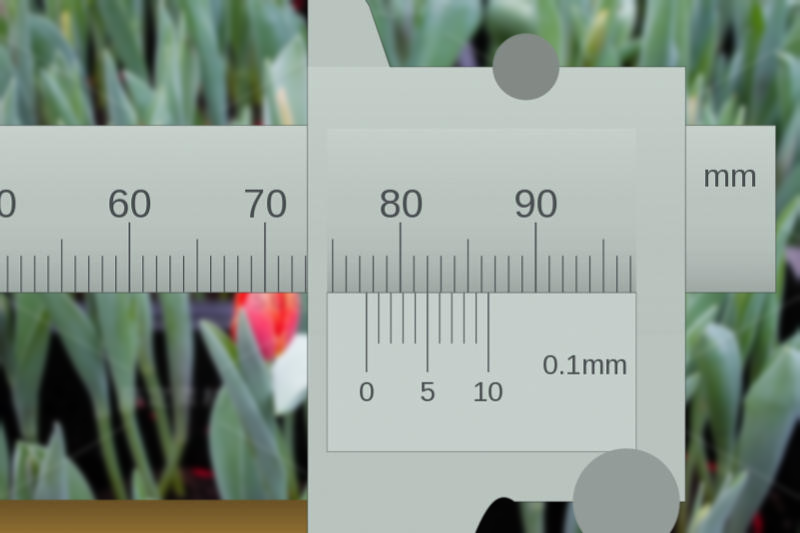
77.5 mm
